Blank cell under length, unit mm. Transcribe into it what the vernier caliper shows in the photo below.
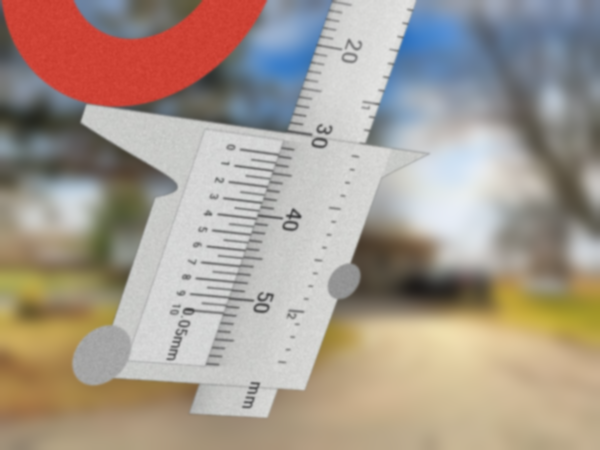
32.8 mm
